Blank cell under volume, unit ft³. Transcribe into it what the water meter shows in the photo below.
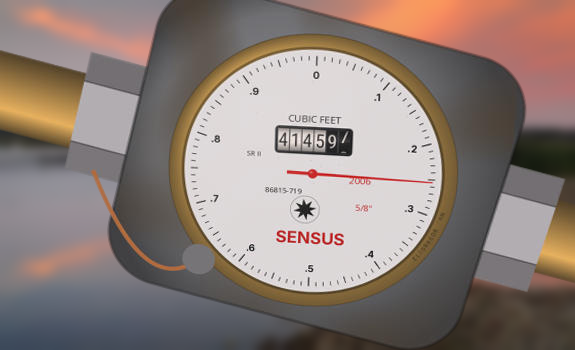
414597.25 ft³
